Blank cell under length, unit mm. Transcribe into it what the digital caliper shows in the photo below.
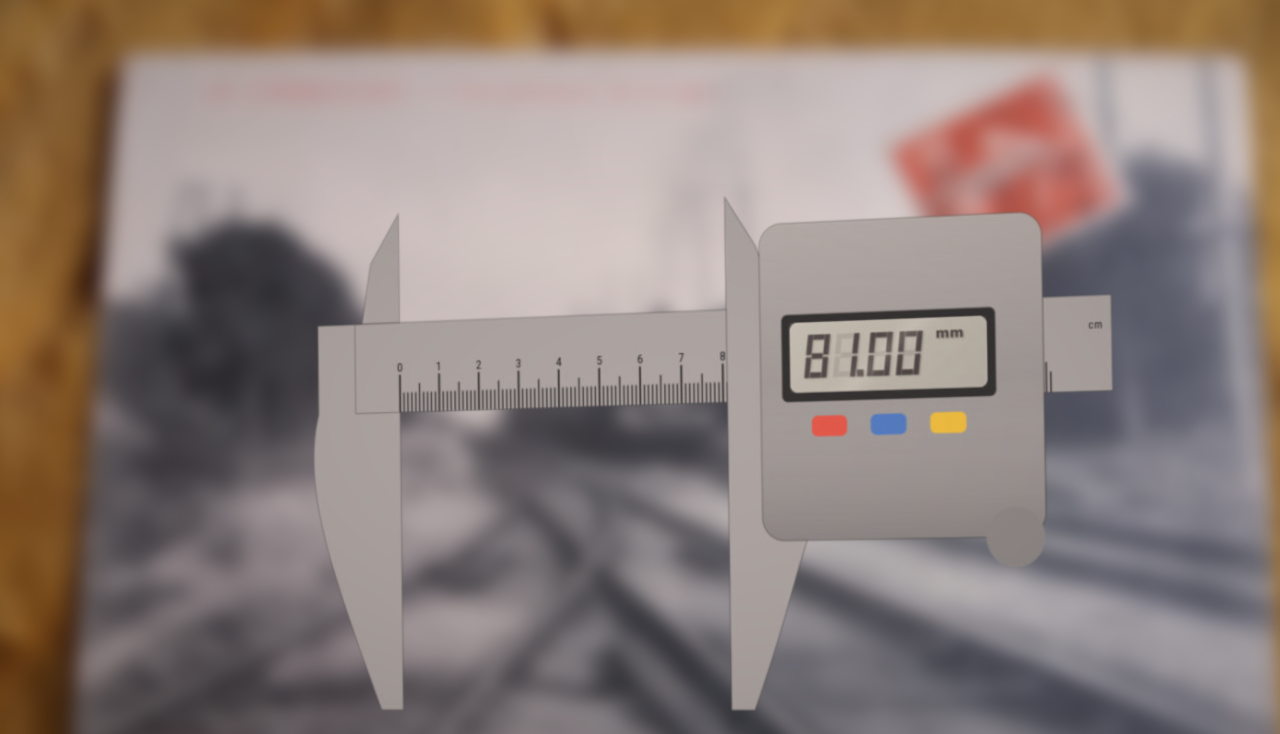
81.00 mm
